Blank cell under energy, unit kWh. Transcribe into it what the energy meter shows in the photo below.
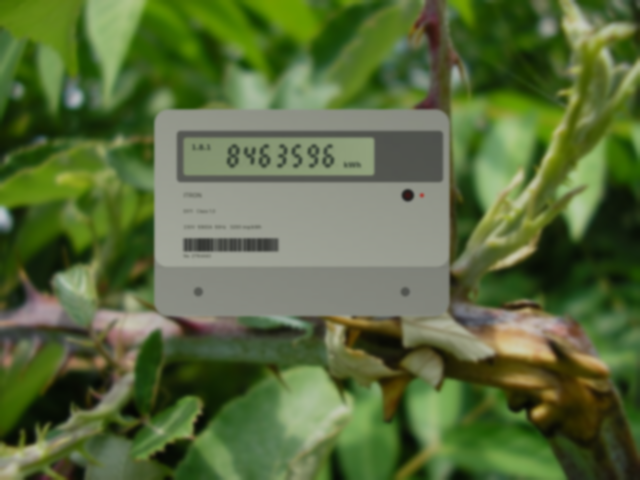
8463596 kWh
